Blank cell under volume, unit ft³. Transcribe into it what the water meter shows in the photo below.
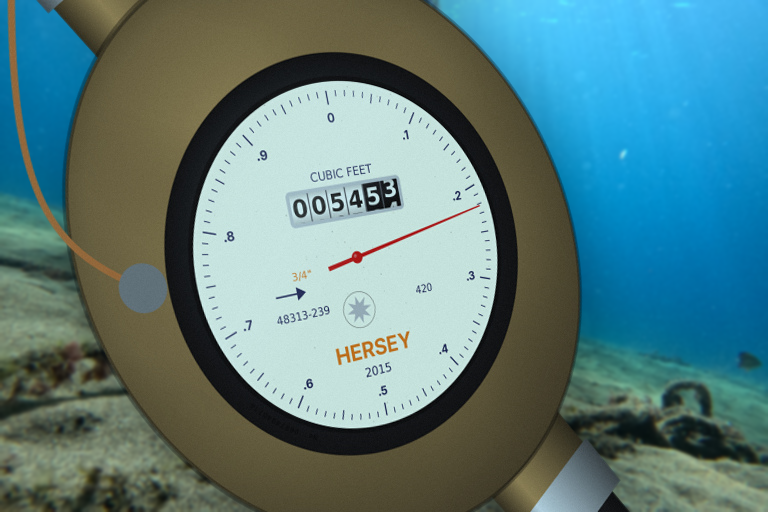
5453.22 ft³
